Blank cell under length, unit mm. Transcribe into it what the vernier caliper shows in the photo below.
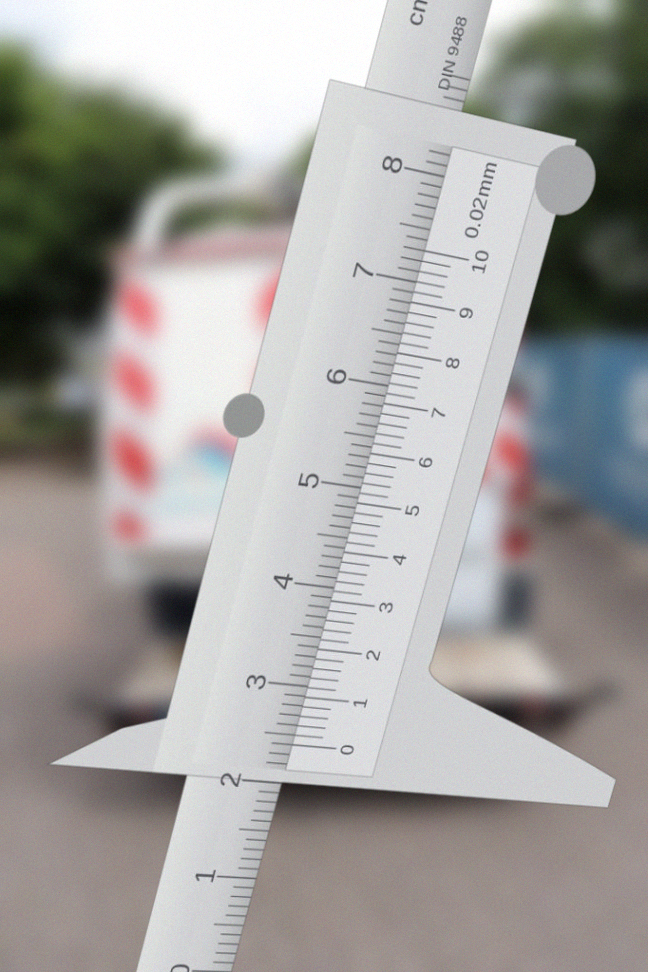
24.0 mm
